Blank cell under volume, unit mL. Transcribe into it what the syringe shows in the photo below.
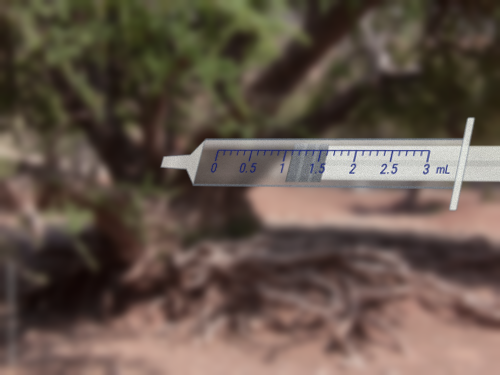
1.1 mL
